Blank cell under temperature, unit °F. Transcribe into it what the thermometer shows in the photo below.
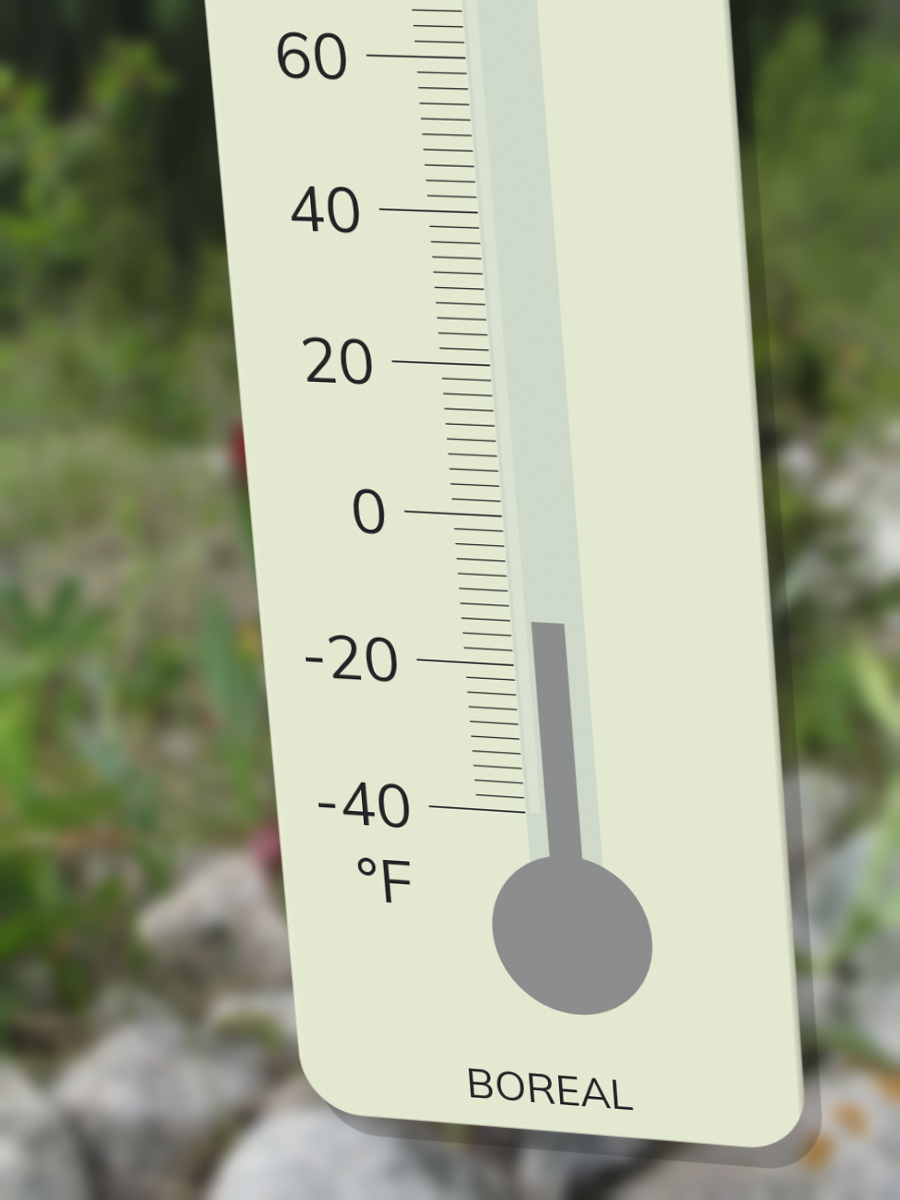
-14 °F
